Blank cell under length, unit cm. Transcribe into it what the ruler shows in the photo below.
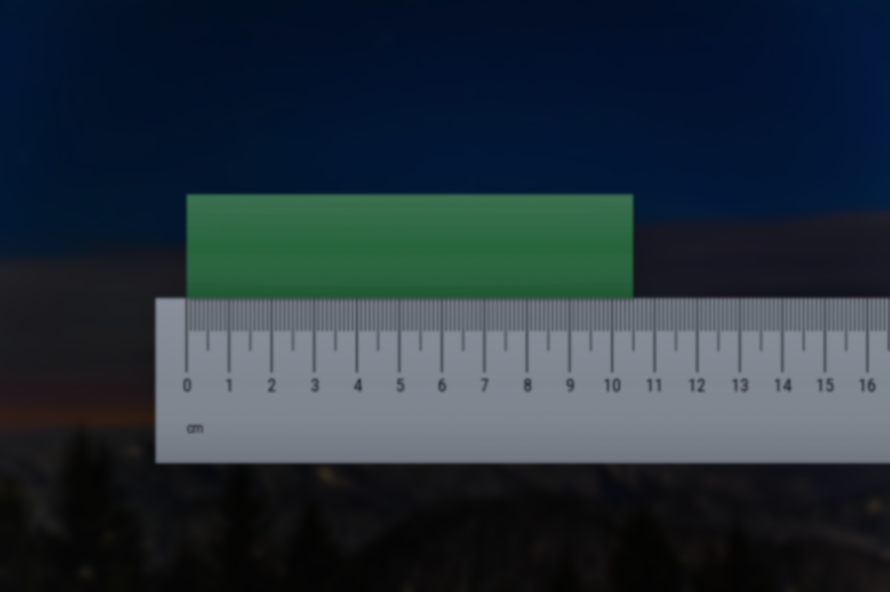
10.5 cm
